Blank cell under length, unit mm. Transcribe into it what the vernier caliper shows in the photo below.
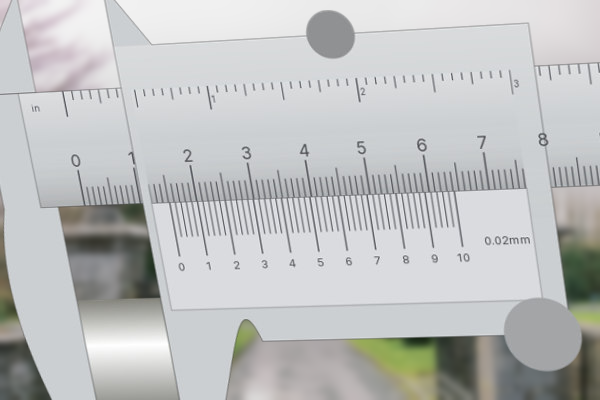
15.2 mm
